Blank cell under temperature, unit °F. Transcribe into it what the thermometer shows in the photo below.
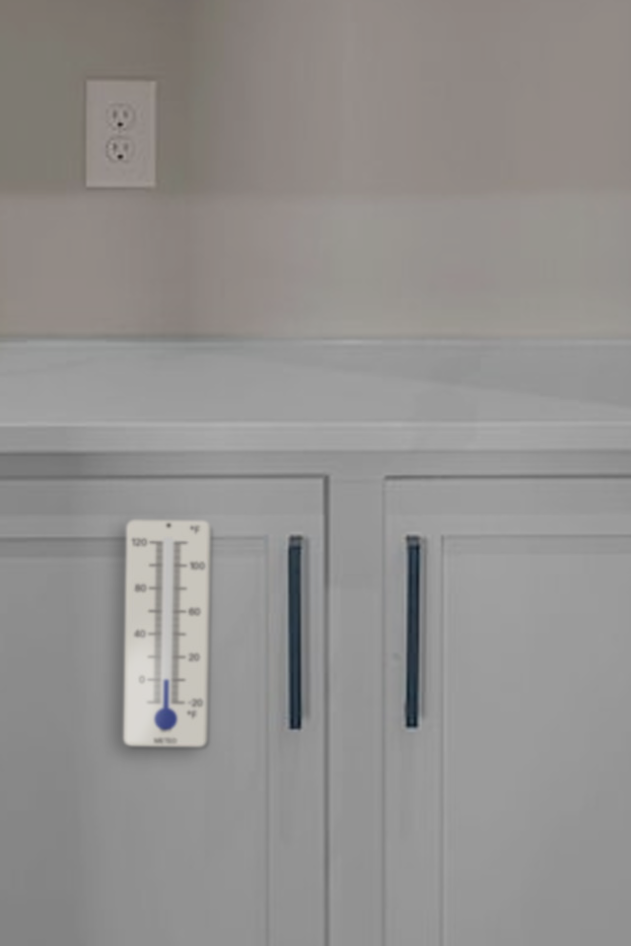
0 °F
